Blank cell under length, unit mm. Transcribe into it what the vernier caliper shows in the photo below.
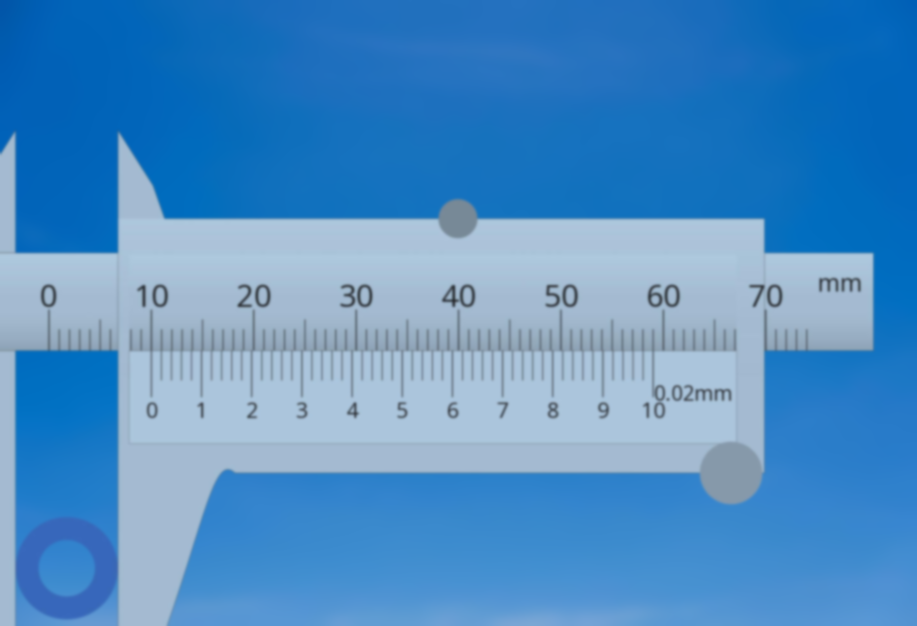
10.0 mm
